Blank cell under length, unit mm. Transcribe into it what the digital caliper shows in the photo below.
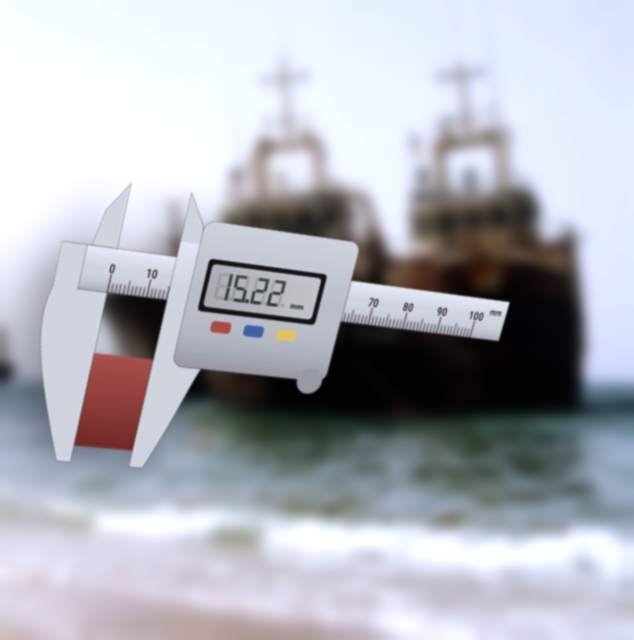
15.22 mm
